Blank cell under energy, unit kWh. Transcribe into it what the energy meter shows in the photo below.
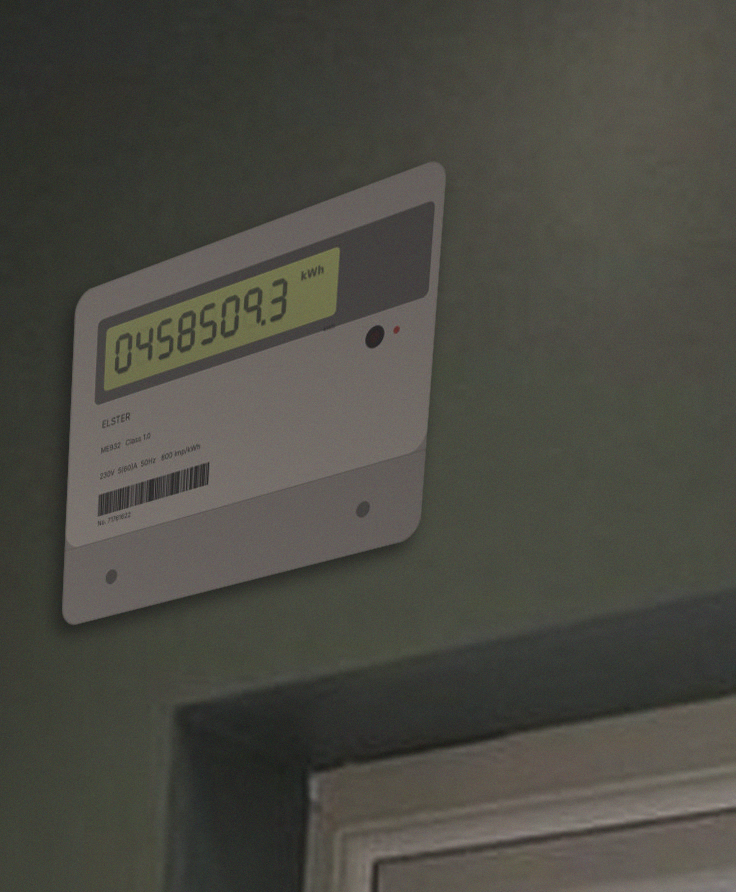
458509.3 kWh
